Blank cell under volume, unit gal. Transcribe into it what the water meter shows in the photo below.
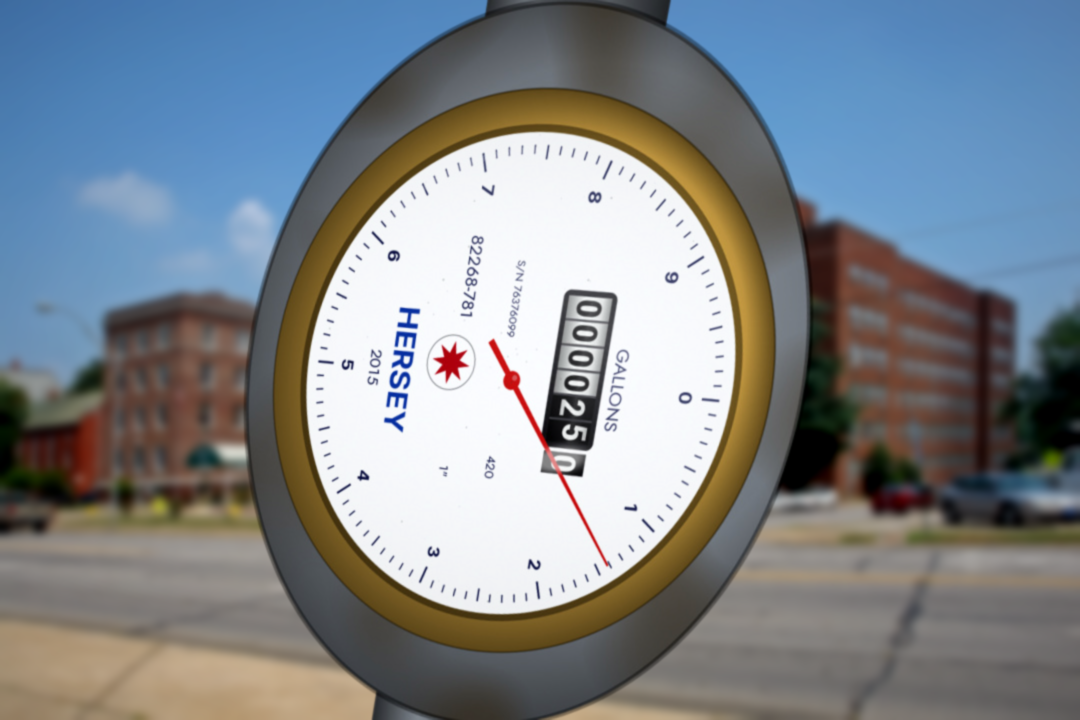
251.4 gal
